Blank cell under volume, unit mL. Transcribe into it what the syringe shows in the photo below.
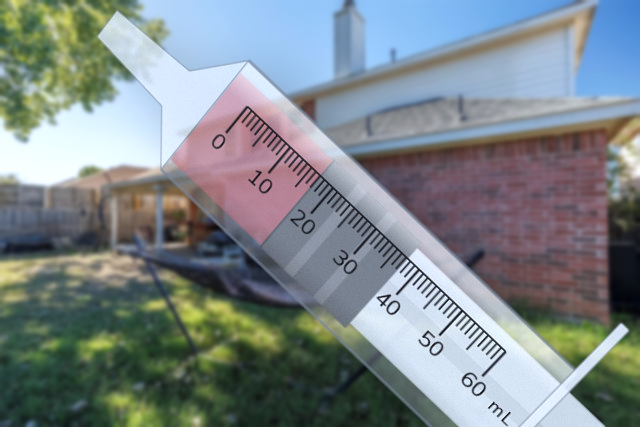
17 mL
